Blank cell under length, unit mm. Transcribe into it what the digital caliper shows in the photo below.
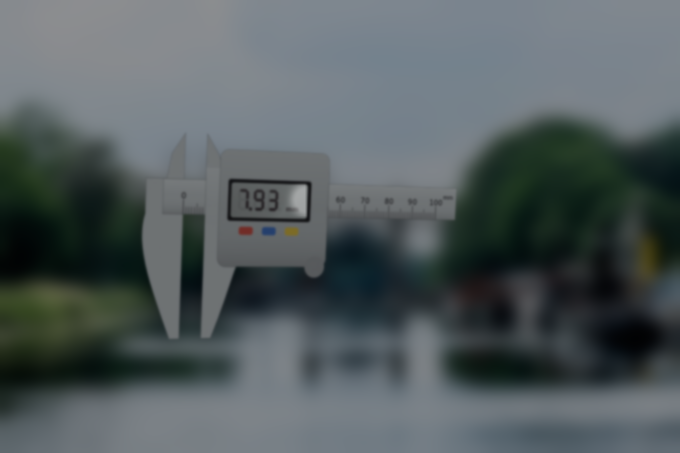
7.93 mm
